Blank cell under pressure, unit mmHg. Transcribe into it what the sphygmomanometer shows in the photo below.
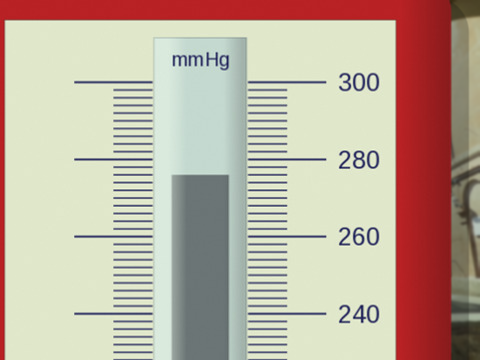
276 mmHg
